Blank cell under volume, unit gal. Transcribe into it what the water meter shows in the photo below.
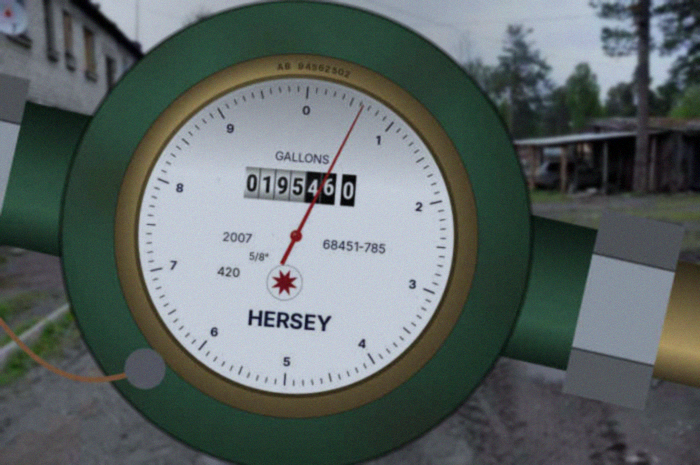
195460.6 gal
